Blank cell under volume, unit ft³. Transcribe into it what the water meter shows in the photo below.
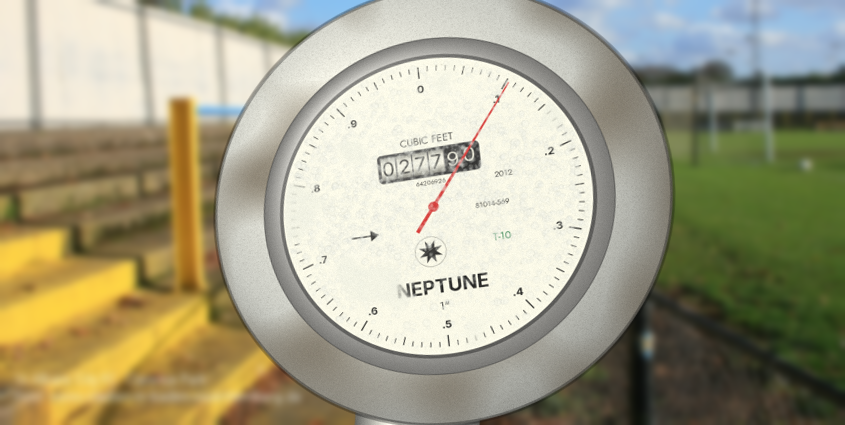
27790.10 ft³
